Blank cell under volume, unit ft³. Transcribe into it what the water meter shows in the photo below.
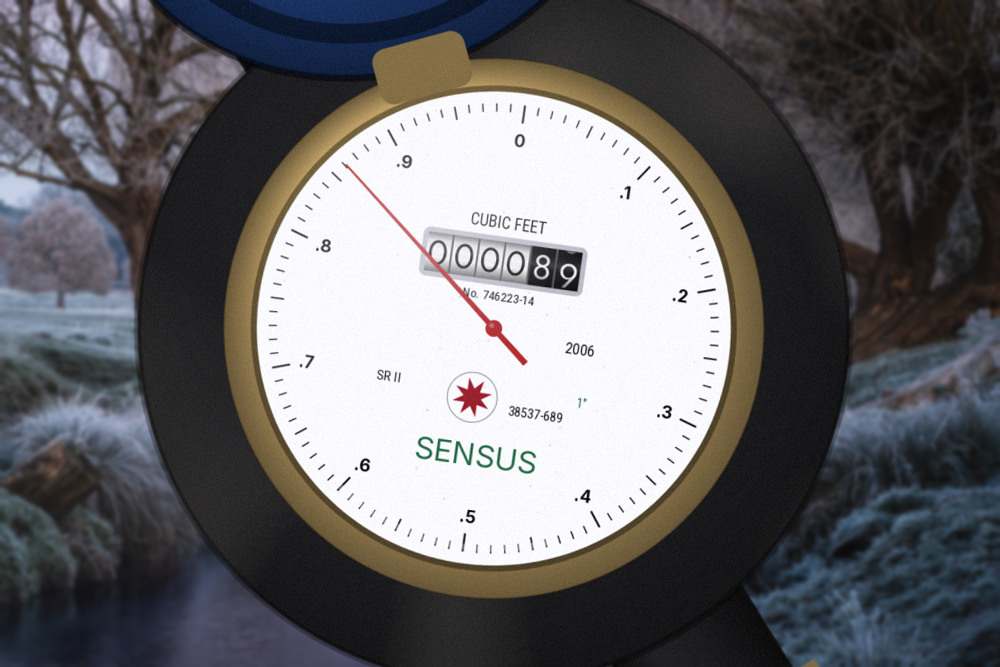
88.86 ft³
